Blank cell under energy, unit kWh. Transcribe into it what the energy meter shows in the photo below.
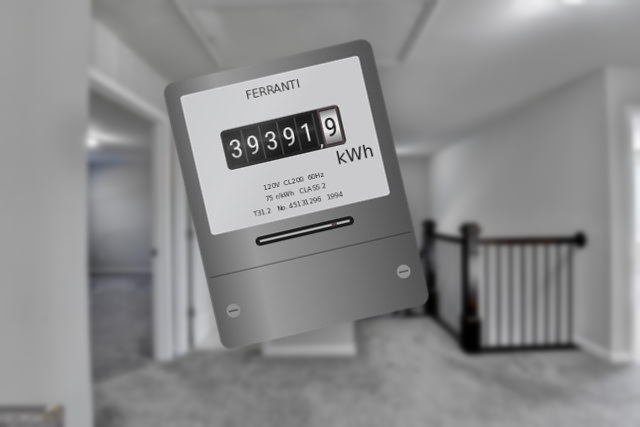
39391.9 kWh
